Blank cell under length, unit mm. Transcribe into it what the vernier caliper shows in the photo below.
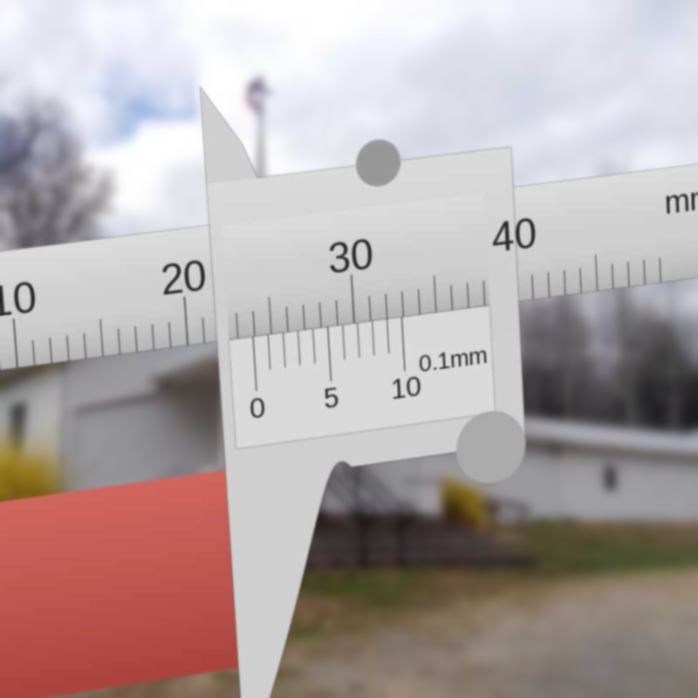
23.9 mm
